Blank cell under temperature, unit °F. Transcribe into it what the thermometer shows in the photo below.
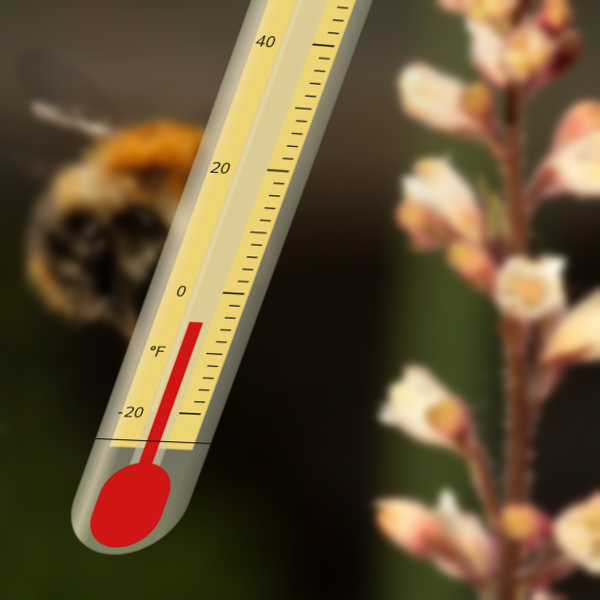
-5 °F
